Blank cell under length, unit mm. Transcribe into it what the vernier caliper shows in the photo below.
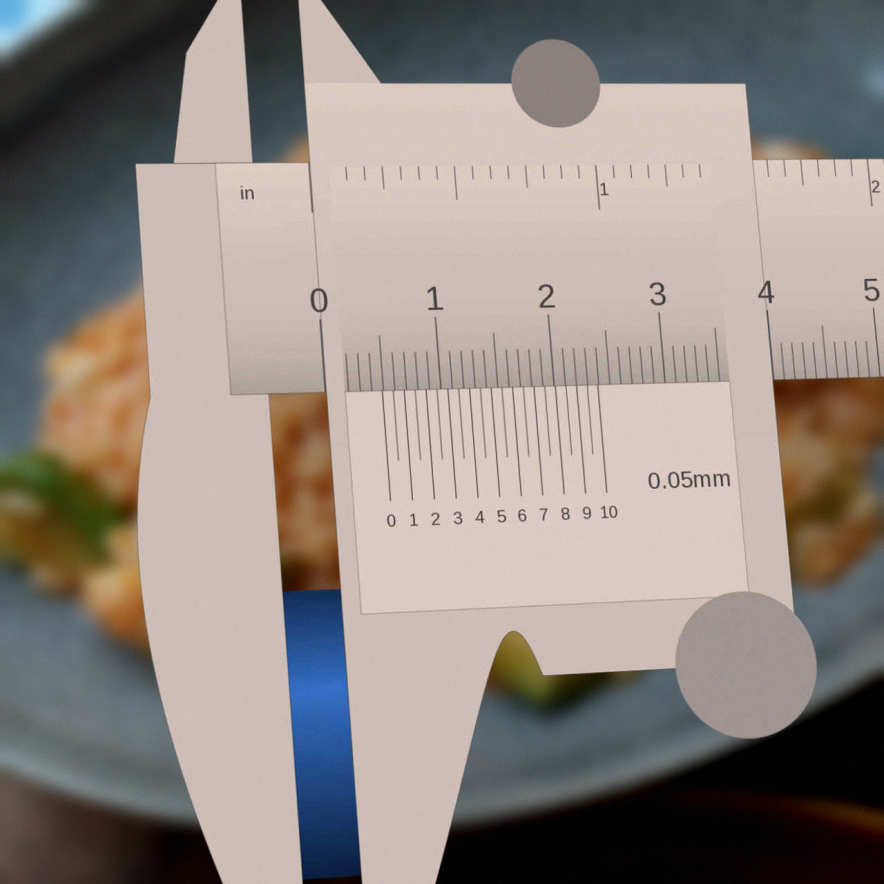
4.9 mm
